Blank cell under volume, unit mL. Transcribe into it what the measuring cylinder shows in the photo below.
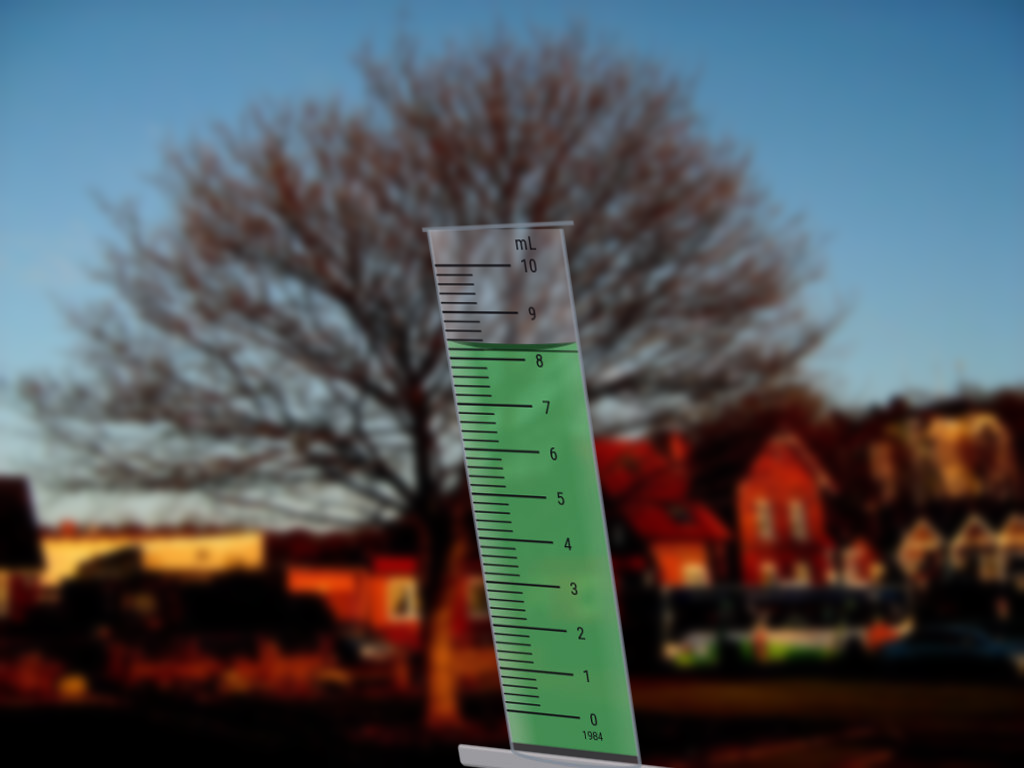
8.2 mL
